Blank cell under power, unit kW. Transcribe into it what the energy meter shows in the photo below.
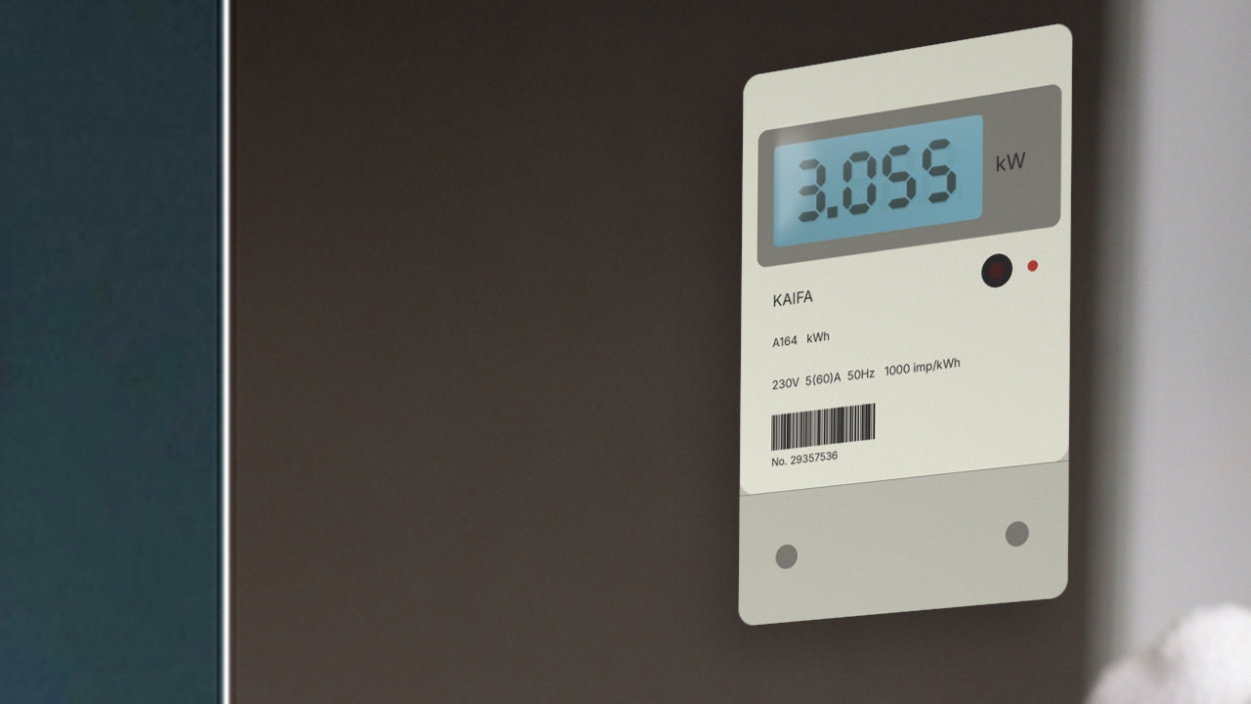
3.055 kW
